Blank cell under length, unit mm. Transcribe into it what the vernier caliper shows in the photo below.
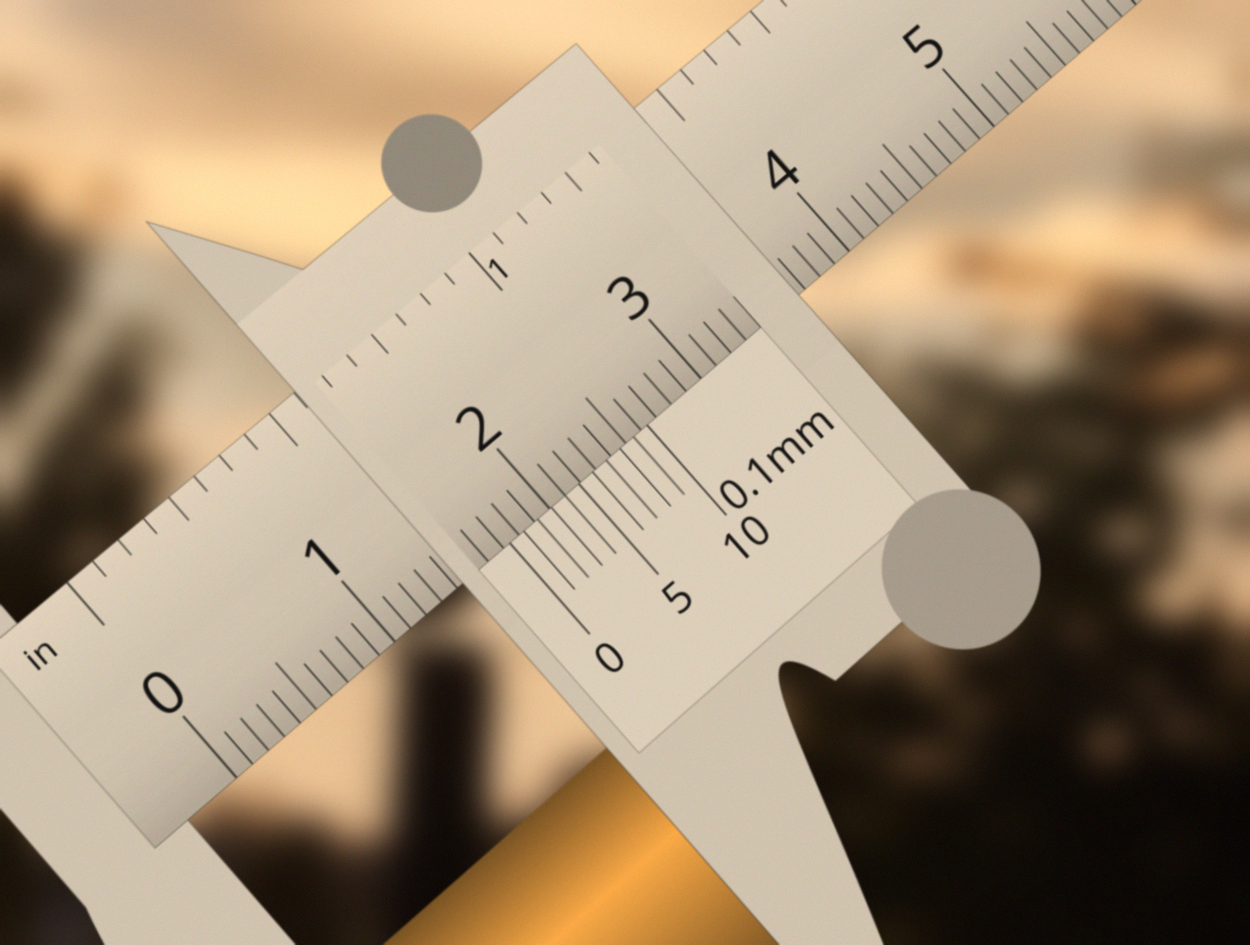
17.4 mm
